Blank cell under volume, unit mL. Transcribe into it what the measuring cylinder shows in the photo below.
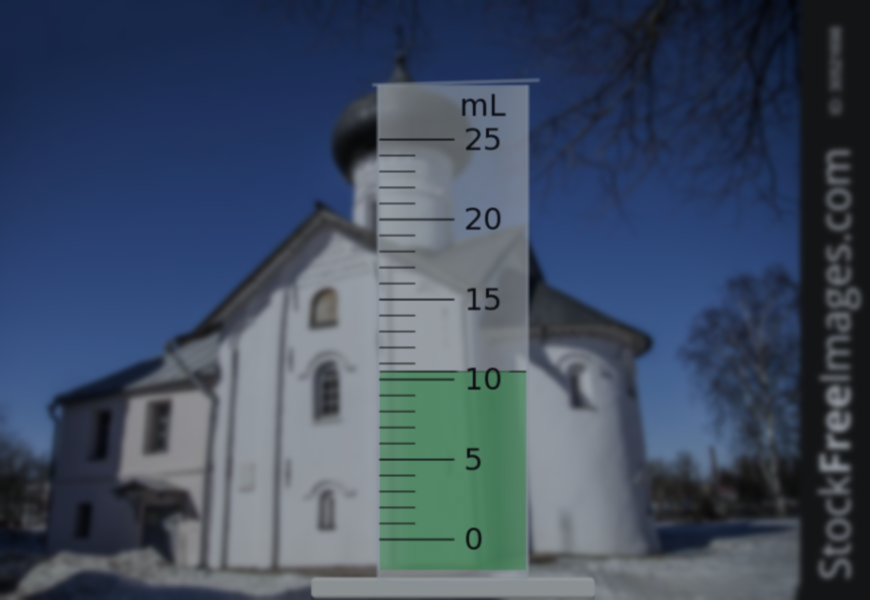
10.5 mL
